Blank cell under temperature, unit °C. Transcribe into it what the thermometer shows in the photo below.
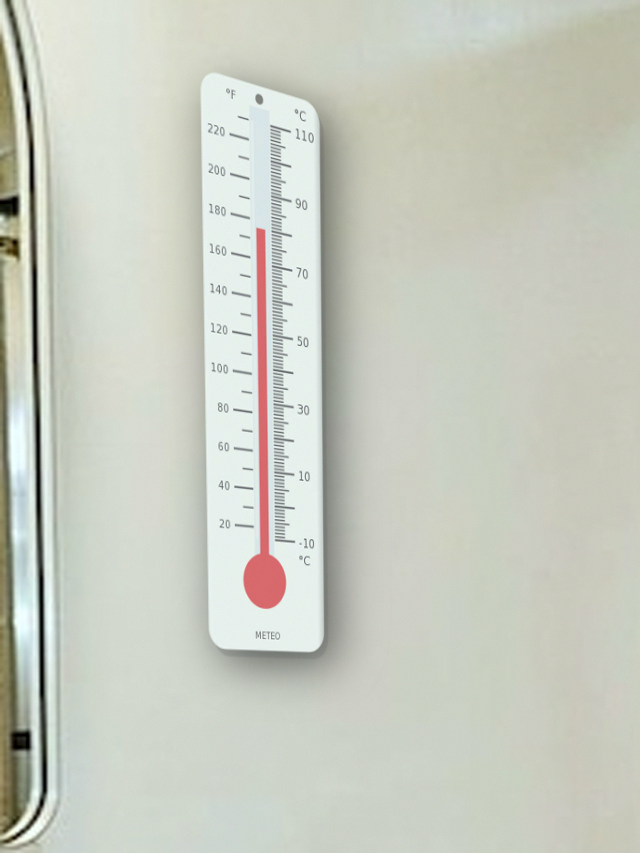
80 °C
